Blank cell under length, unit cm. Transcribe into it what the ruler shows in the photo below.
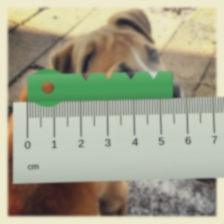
5.5 cm
